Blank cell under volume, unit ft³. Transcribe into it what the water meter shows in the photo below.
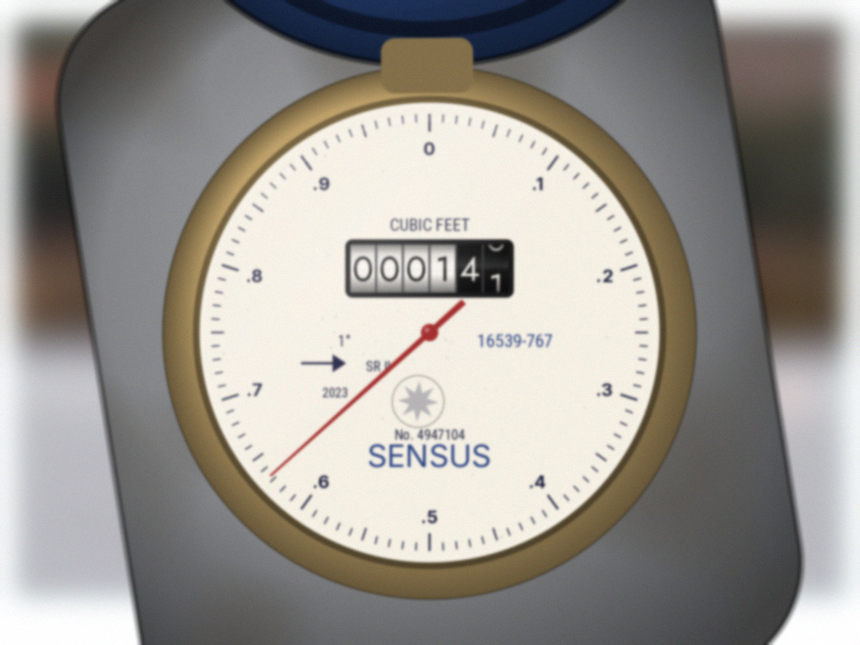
140.63 ft³
